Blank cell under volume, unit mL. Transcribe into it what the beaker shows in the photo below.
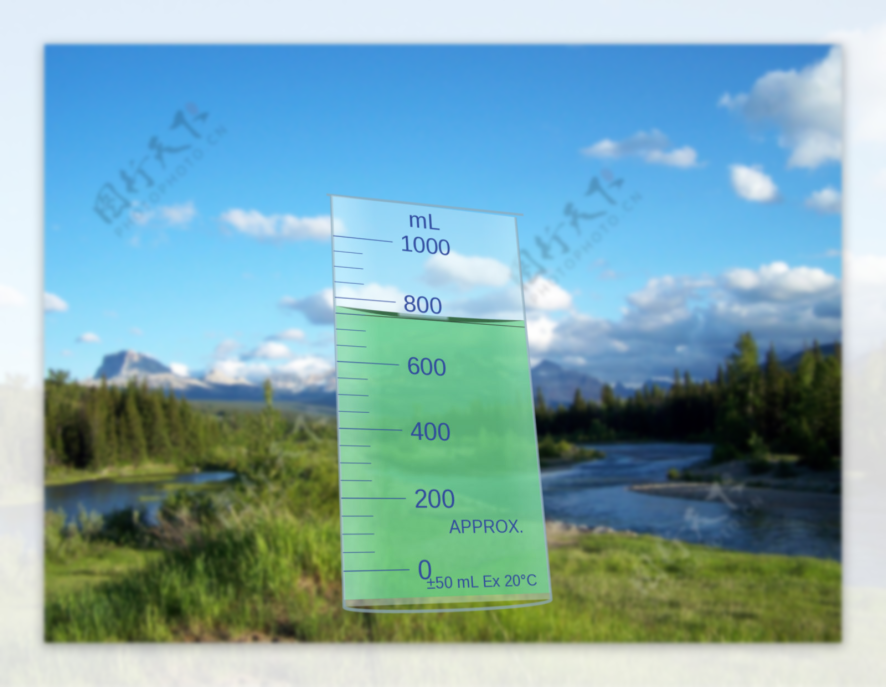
750 mL
